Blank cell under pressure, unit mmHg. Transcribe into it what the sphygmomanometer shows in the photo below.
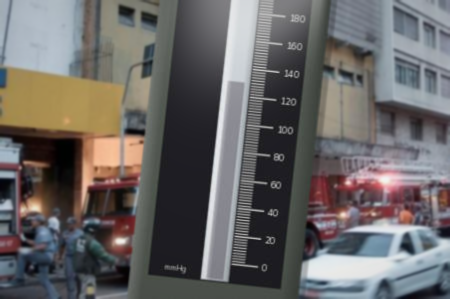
130 mmHg
